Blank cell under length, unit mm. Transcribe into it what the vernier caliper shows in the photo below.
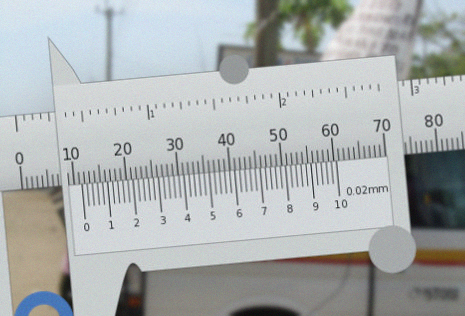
11.5 mm
